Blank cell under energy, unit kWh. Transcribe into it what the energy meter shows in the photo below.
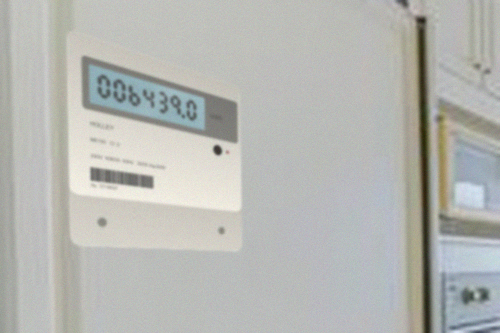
6439.0 kWh
